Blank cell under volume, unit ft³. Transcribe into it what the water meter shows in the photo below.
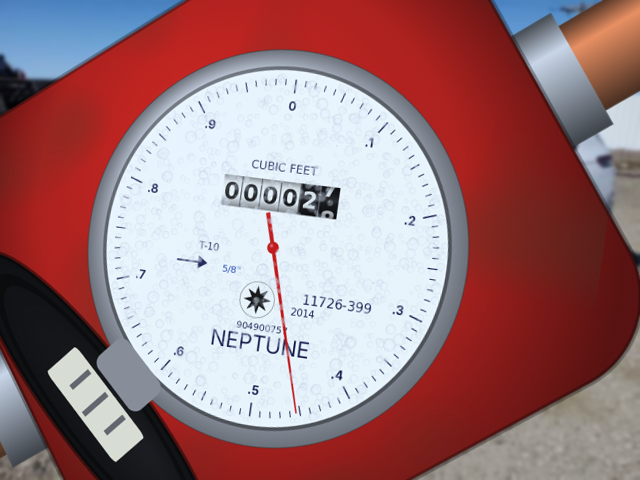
27.45 ft³
